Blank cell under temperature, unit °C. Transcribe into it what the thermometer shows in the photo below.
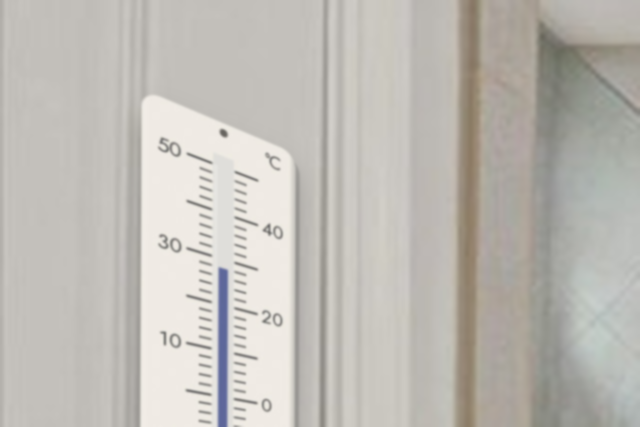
28 °C
